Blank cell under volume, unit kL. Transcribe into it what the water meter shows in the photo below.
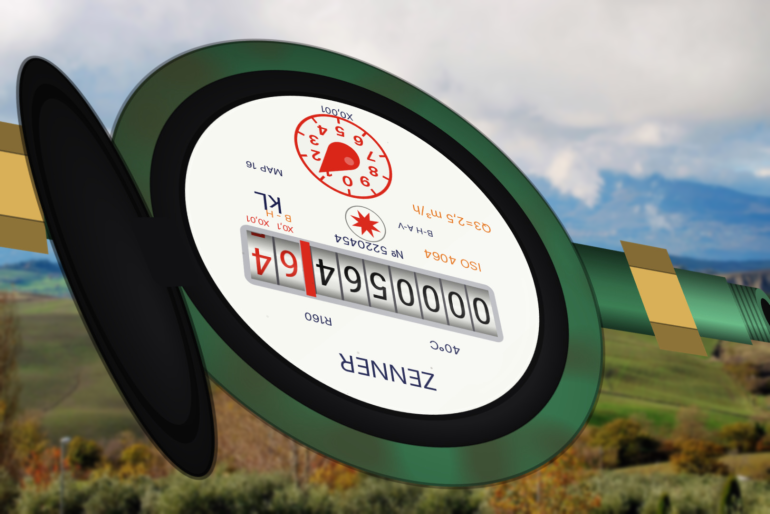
564.641 kL
